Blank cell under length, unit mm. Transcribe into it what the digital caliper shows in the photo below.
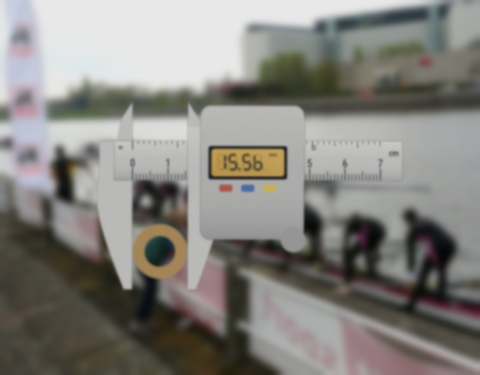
15.56 mm
